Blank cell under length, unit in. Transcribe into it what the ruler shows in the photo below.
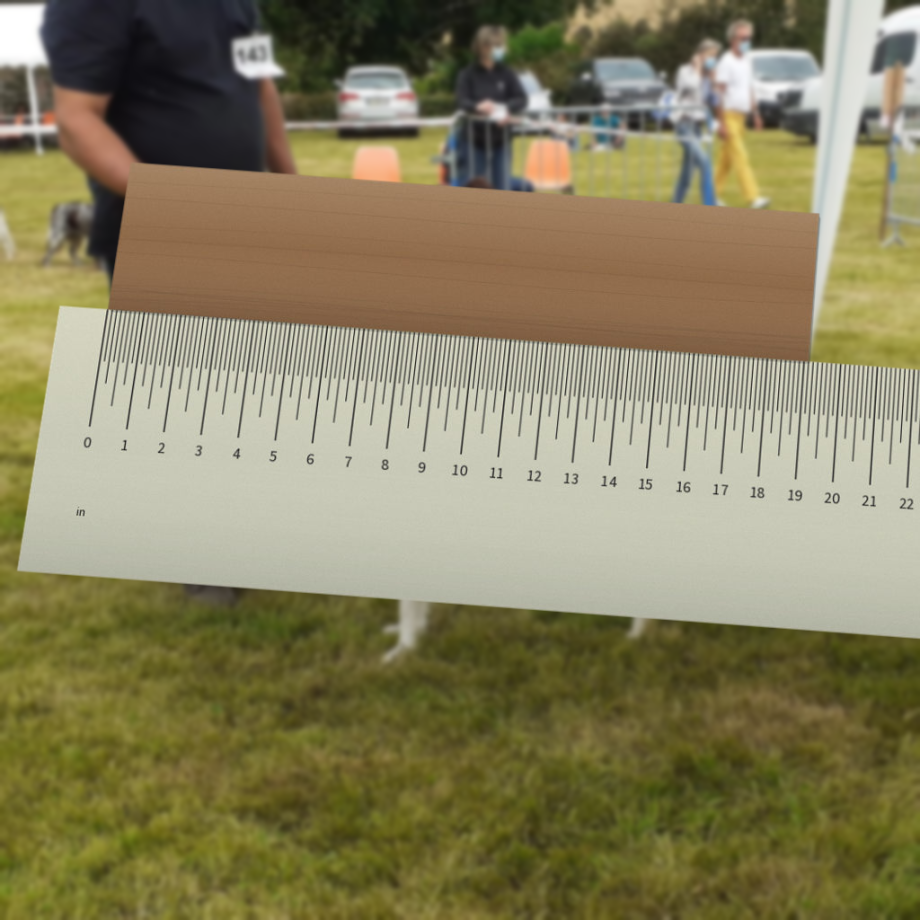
19.125 in
